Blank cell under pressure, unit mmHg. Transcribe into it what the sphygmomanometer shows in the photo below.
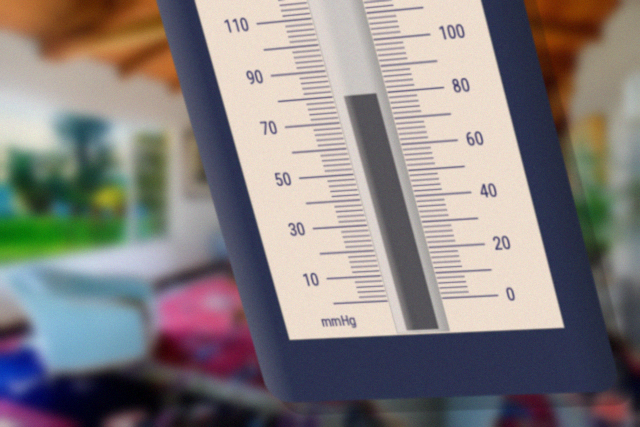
80 mmHg
